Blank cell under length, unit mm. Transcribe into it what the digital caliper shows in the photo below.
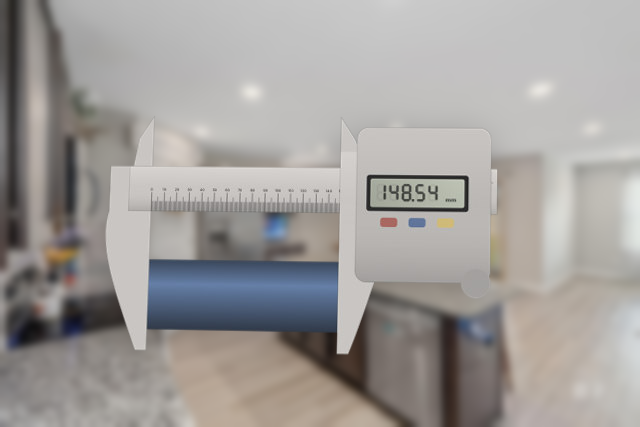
148.54 mm
